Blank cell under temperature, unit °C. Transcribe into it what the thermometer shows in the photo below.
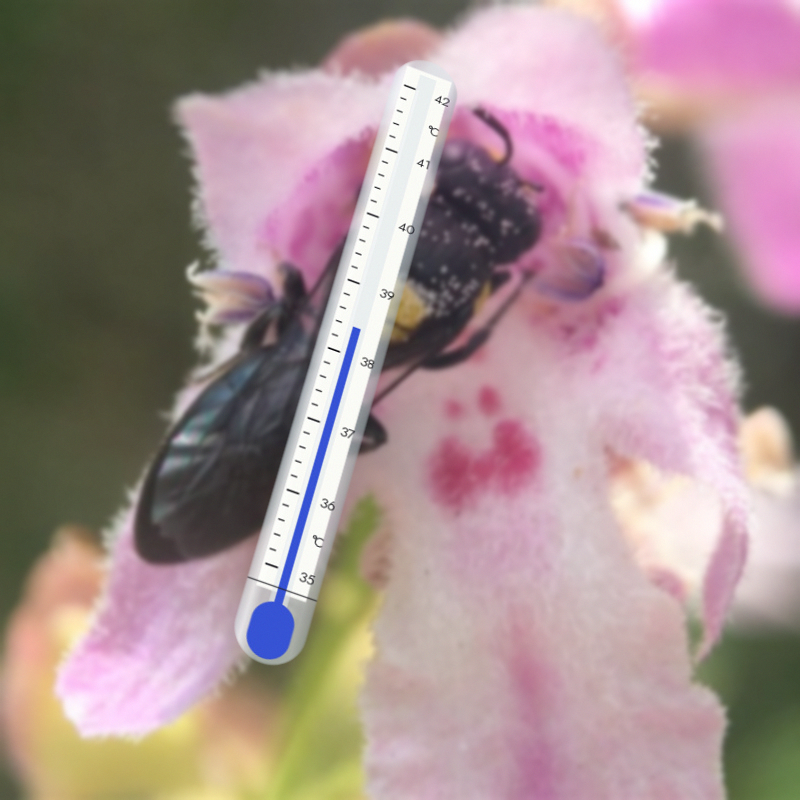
38.4 °C
